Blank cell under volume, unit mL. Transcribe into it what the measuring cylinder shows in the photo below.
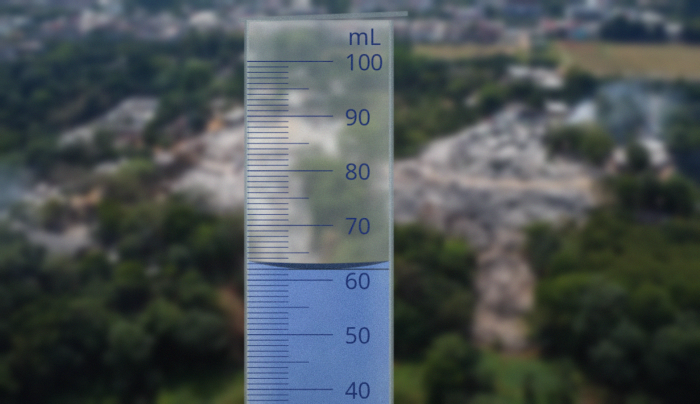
62 mL
